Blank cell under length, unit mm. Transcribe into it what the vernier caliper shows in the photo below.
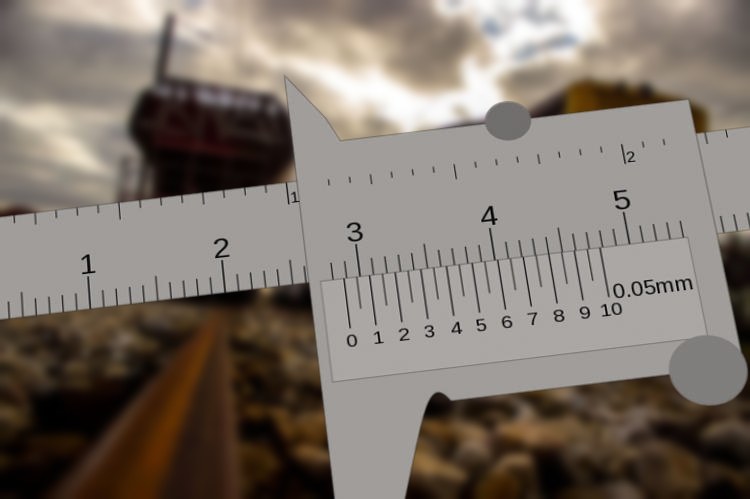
28.8 mm
